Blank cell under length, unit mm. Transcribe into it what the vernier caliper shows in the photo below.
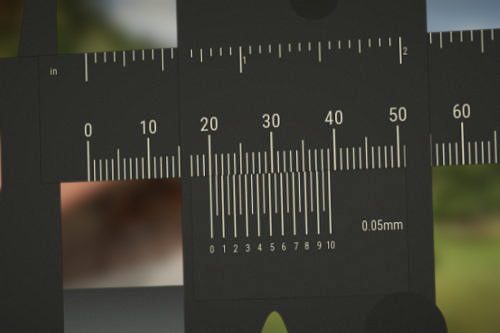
20.0 mm
